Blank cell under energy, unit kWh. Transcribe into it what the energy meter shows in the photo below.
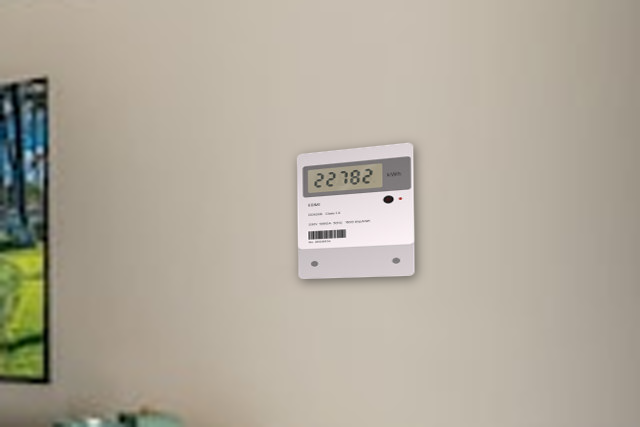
22782 kWh
